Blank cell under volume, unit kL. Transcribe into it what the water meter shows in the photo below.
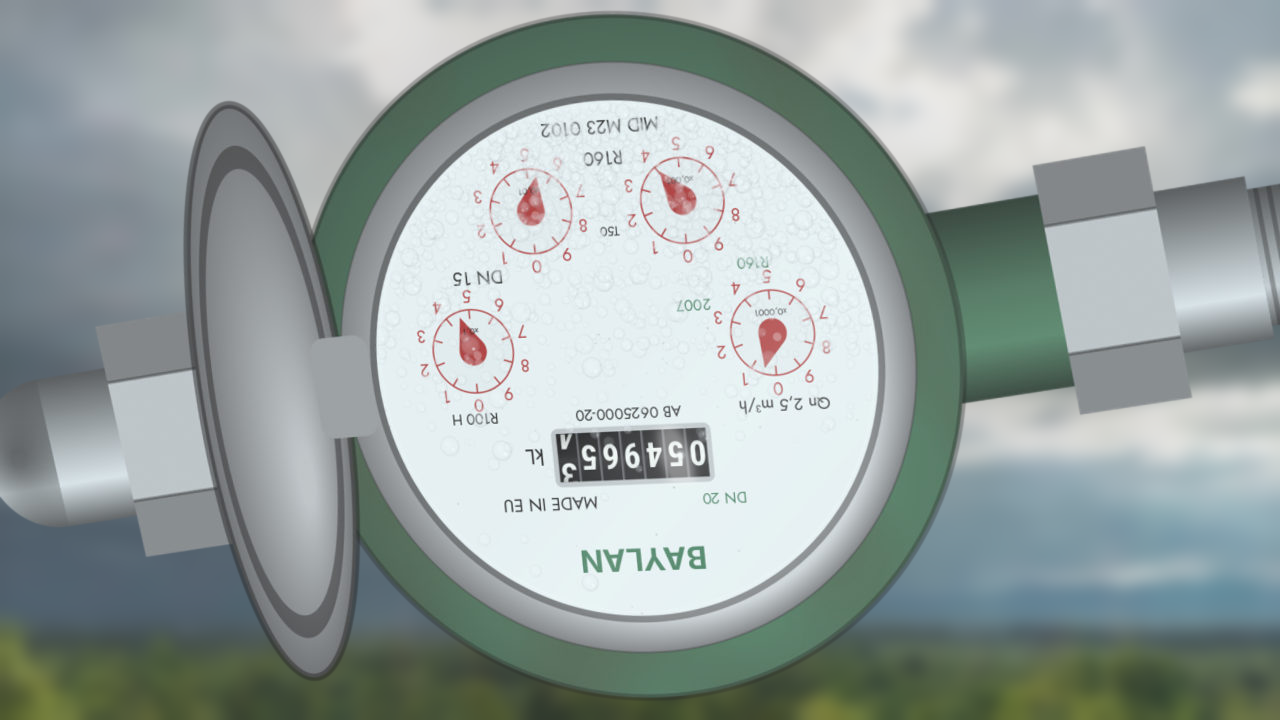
549653.4540 kL
